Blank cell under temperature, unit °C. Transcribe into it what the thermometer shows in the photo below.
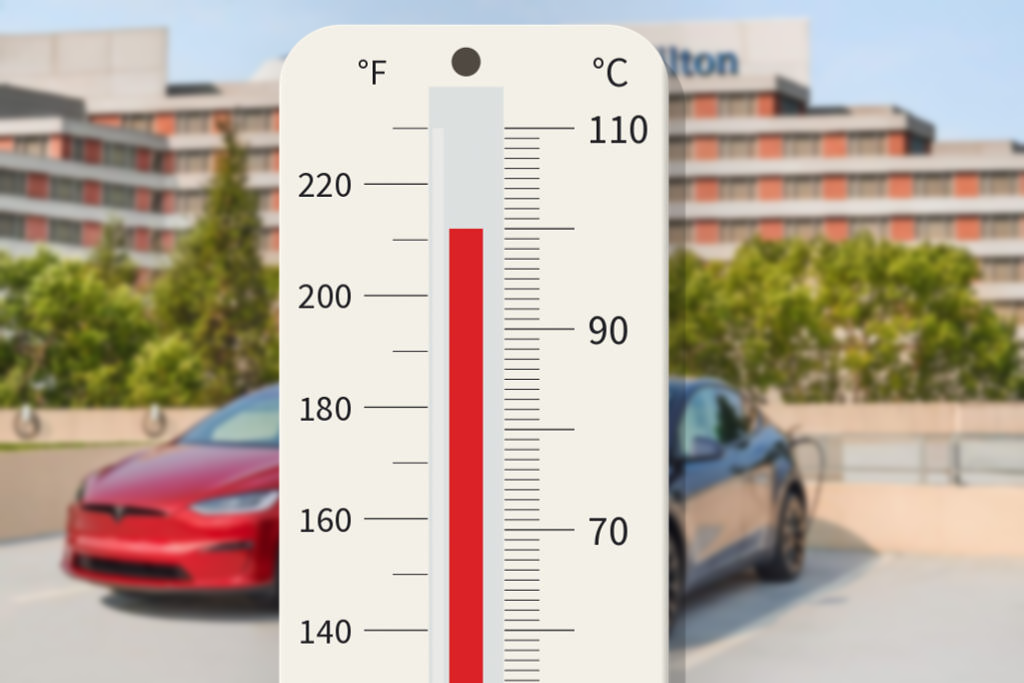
100 °C
